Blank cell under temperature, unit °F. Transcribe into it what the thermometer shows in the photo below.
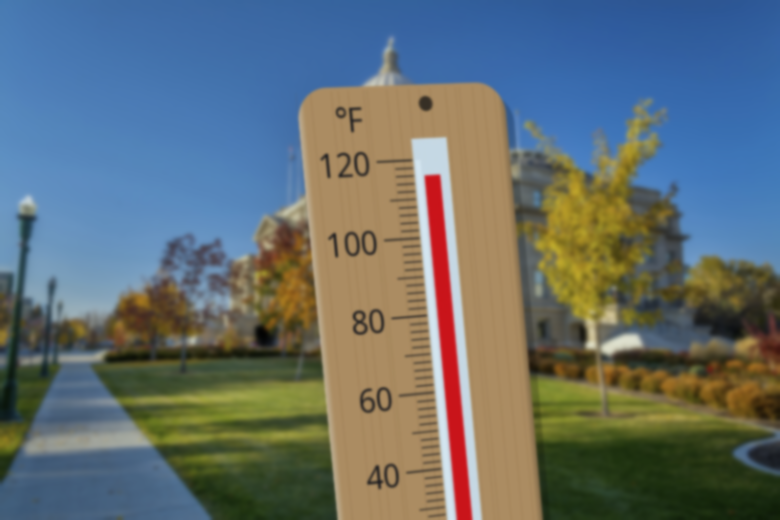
116 °F
